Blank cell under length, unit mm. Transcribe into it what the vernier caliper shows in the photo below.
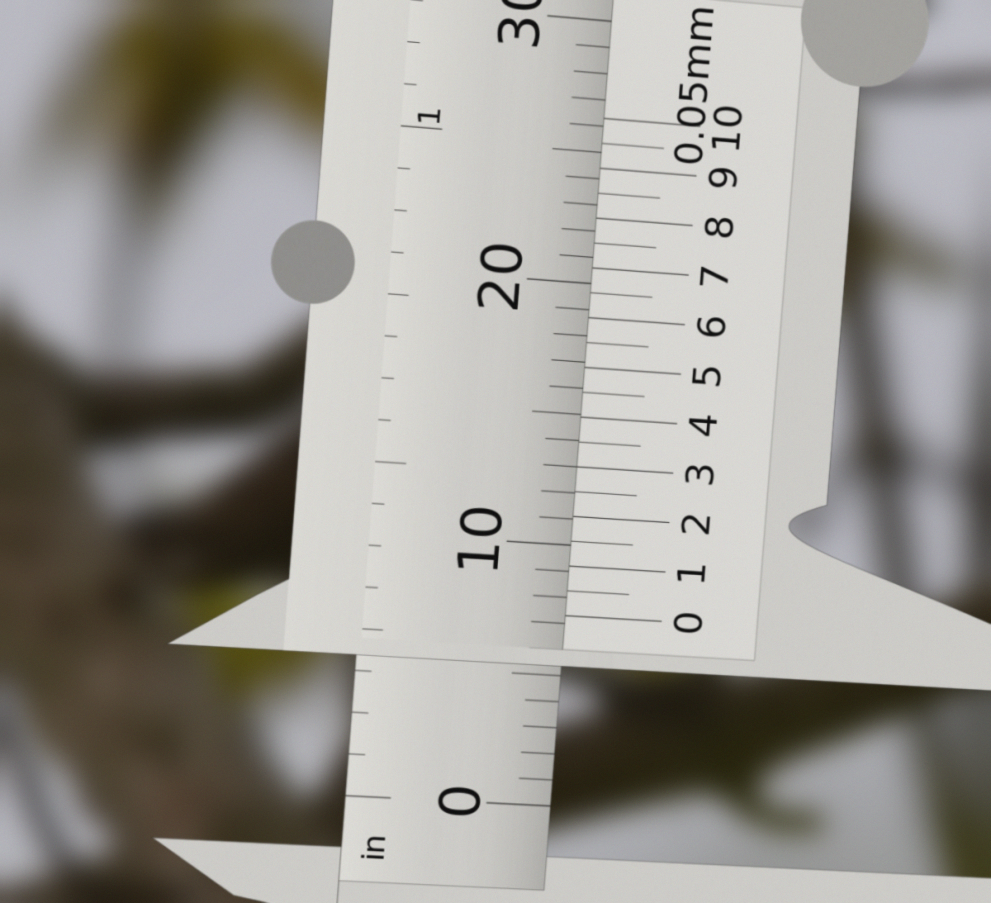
7.30 mm
